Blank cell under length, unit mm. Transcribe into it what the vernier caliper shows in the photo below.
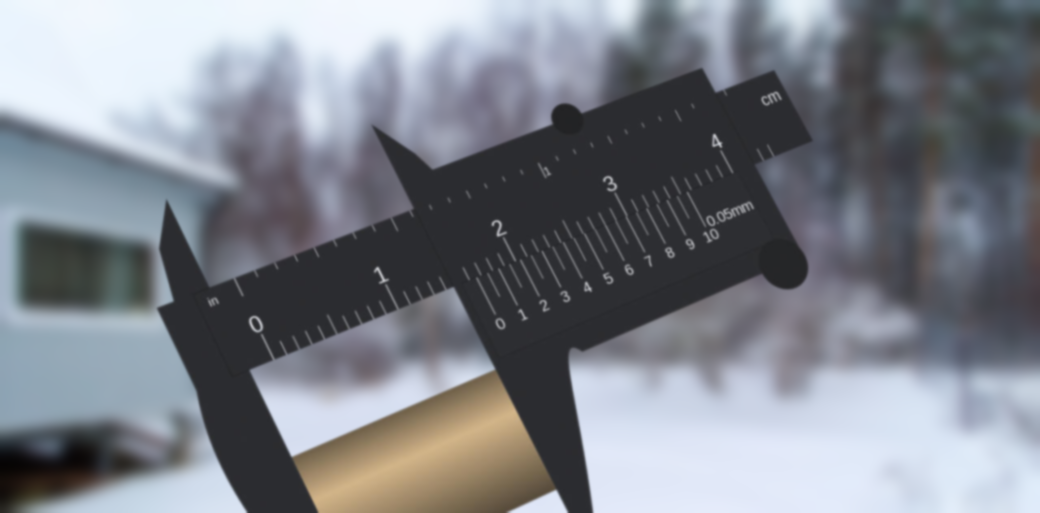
16.6 mm
